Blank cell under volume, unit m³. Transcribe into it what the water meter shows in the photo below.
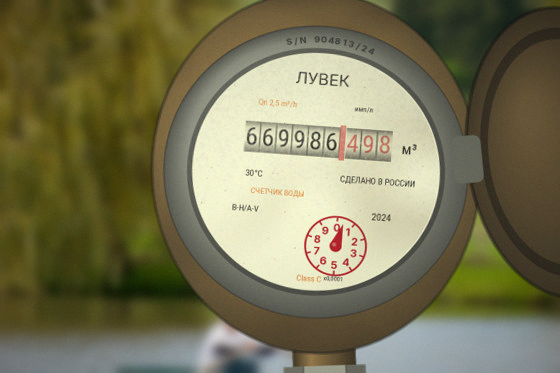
669986.4980 m³
